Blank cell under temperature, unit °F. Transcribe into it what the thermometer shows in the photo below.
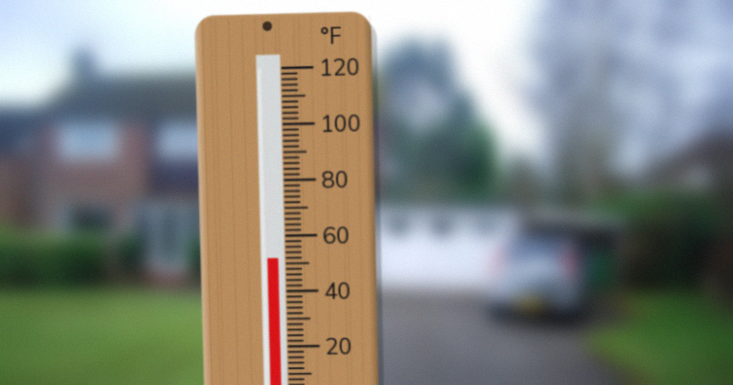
52 °F
